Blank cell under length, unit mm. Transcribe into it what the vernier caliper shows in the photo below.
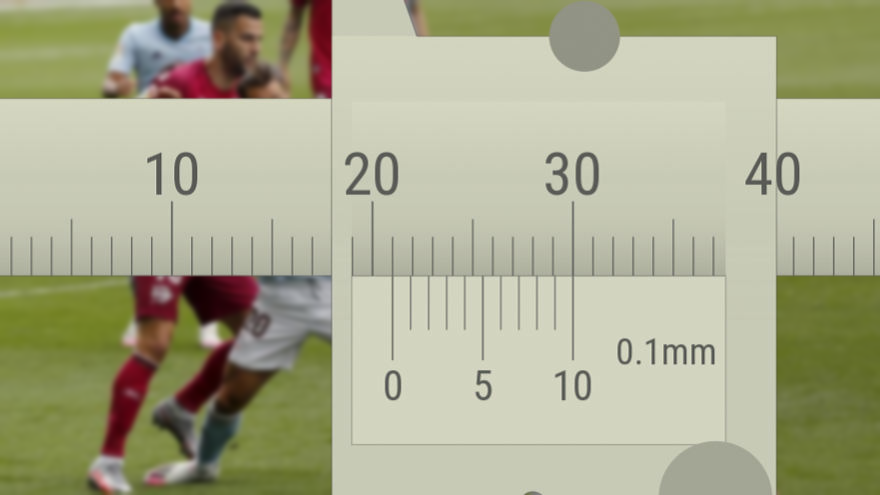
21.0 mm
